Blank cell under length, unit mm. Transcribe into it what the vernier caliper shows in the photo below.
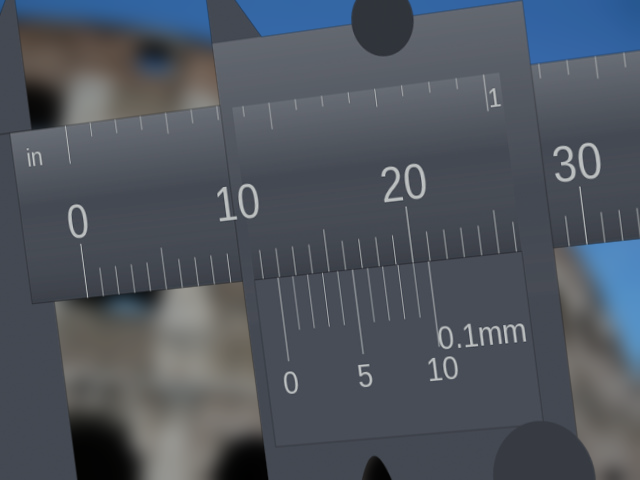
11.9 mm
